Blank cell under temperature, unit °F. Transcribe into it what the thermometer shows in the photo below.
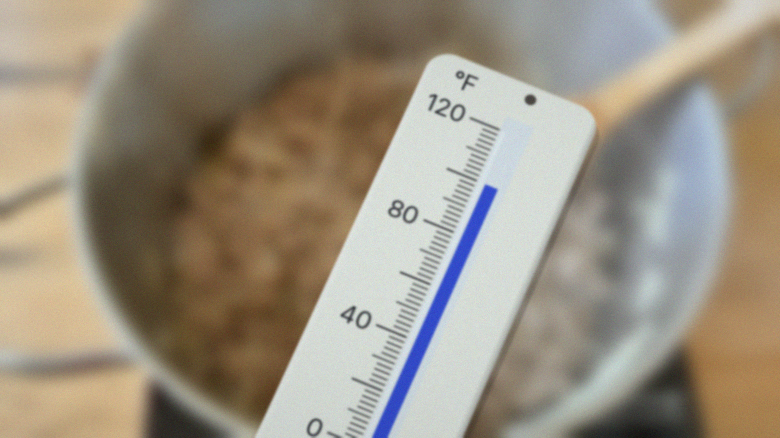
100 °F
